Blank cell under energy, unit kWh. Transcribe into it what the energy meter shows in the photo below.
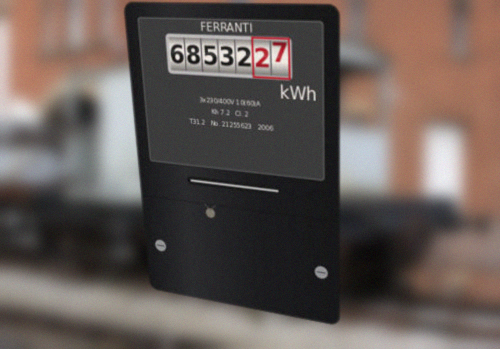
68532.27 kWh
